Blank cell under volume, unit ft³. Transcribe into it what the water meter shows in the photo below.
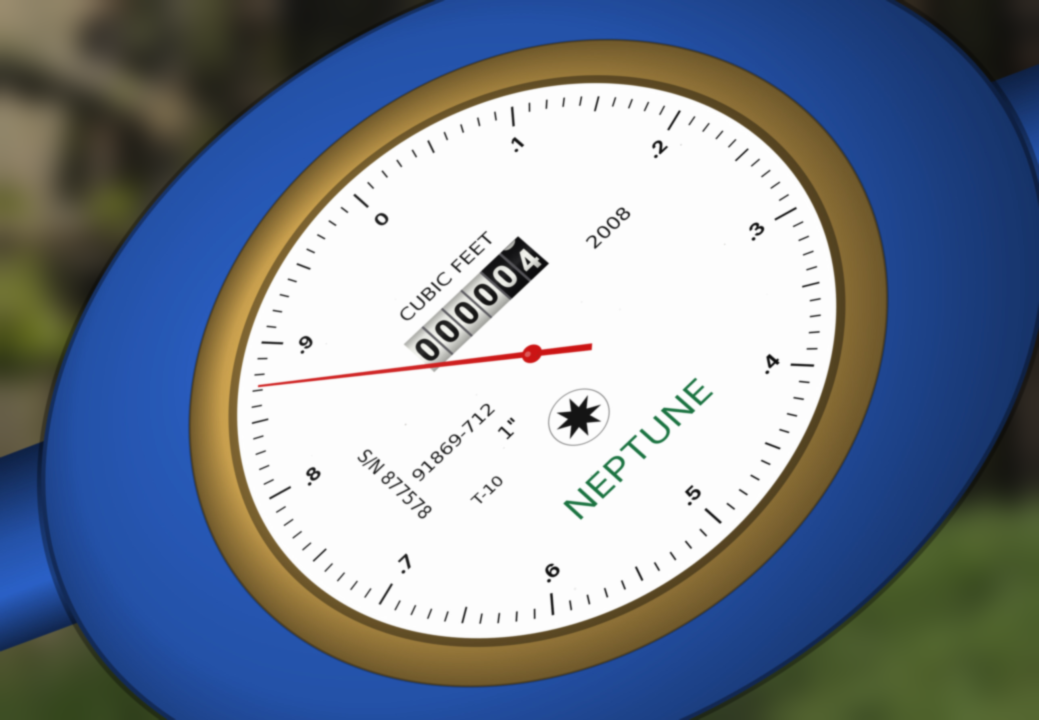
3.87 ft³
